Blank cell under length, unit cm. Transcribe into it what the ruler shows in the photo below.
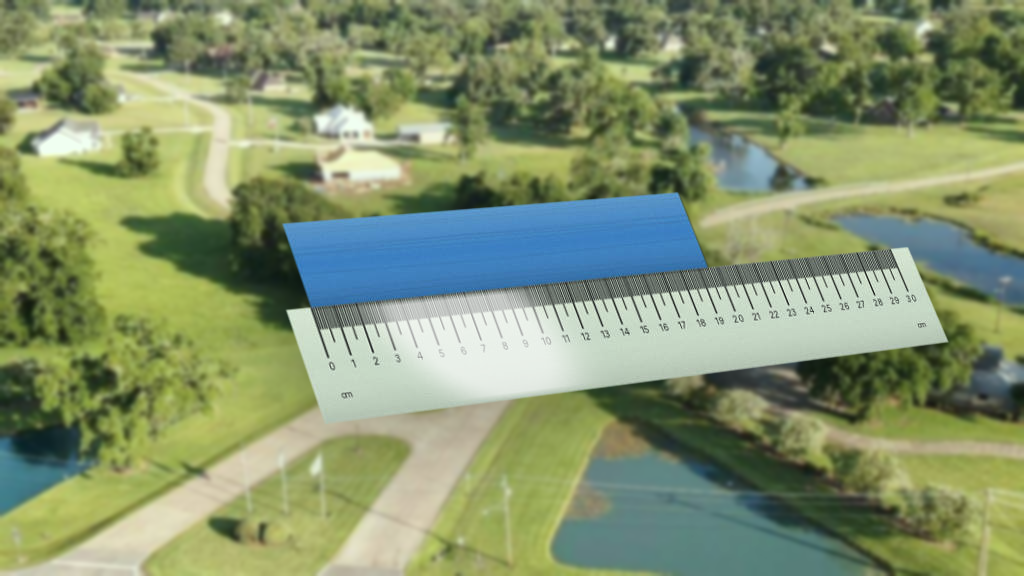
19.5 cm
